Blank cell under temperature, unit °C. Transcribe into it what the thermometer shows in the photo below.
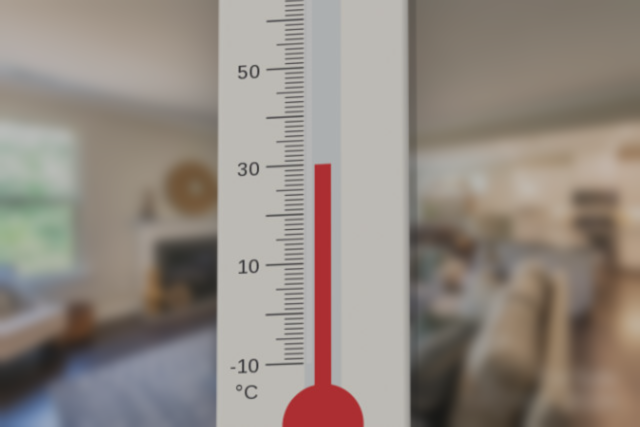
30 °C
